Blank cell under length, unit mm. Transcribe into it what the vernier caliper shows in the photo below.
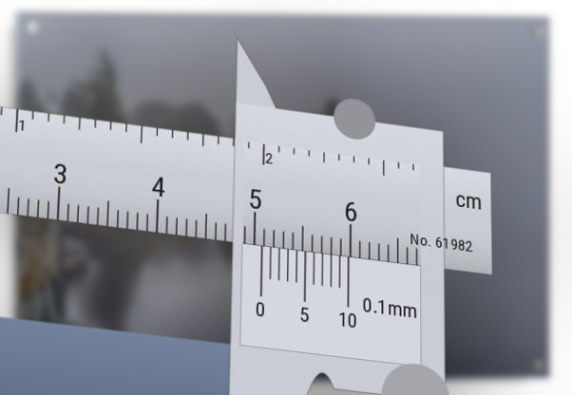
50.8 mm
